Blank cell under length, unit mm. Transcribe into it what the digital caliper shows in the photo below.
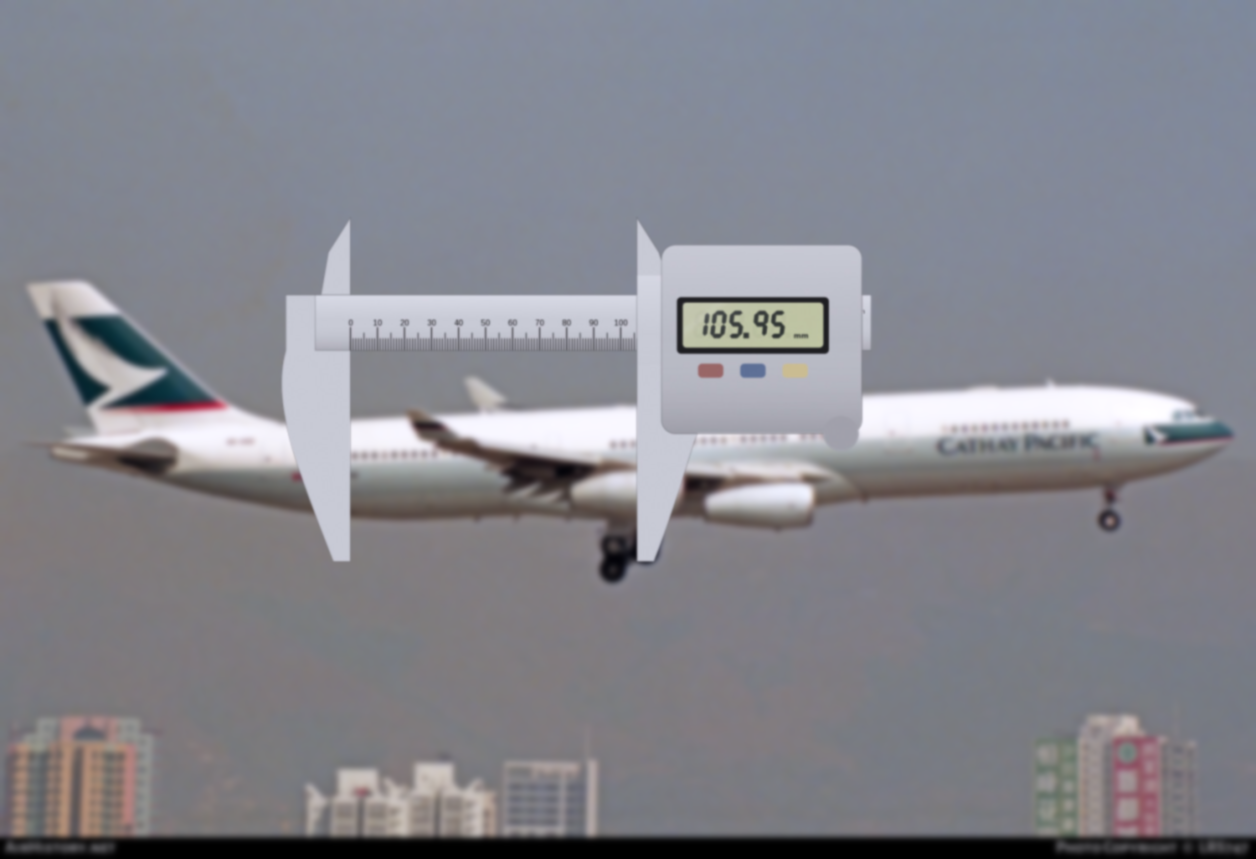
105.95 mm
